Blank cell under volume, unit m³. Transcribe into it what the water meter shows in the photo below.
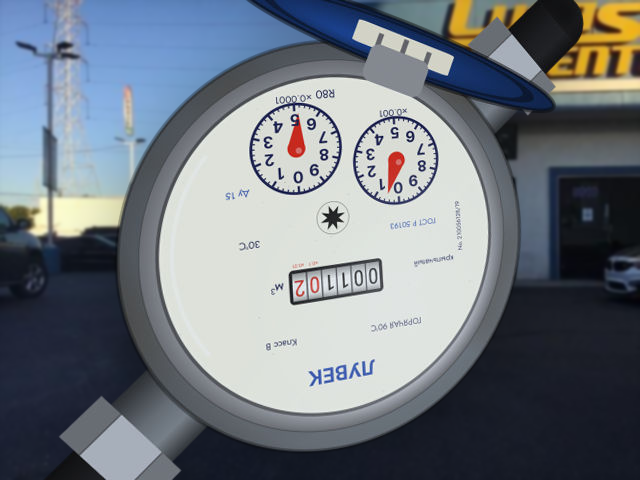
11.0205 m³
